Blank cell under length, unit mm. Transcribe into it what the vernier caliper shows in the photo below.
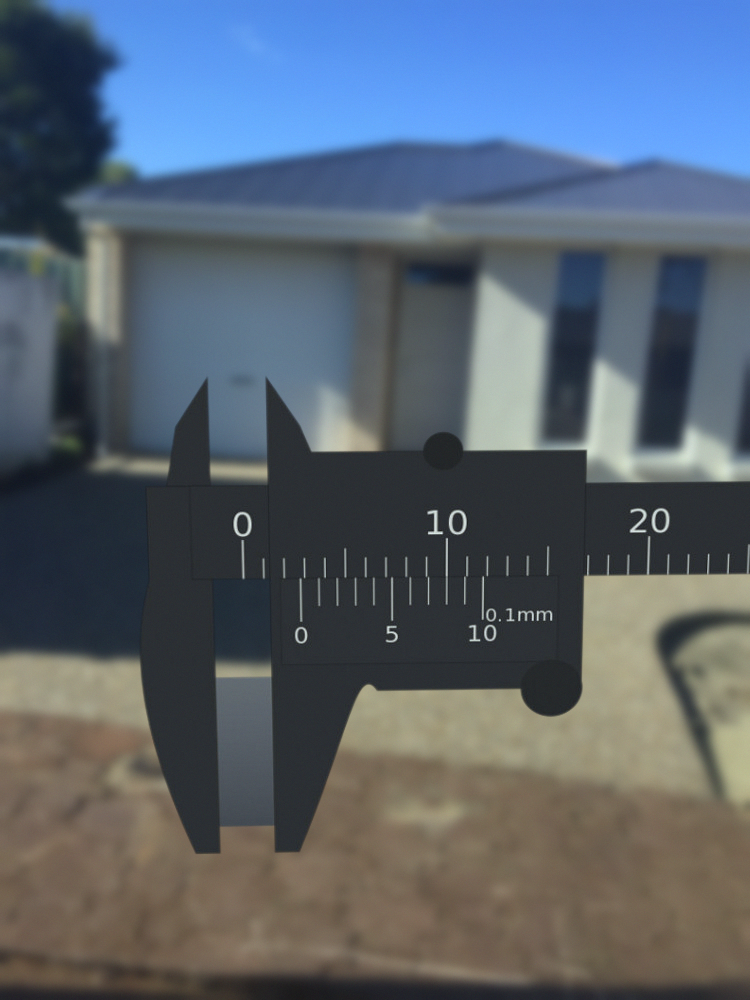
2.8 mm
